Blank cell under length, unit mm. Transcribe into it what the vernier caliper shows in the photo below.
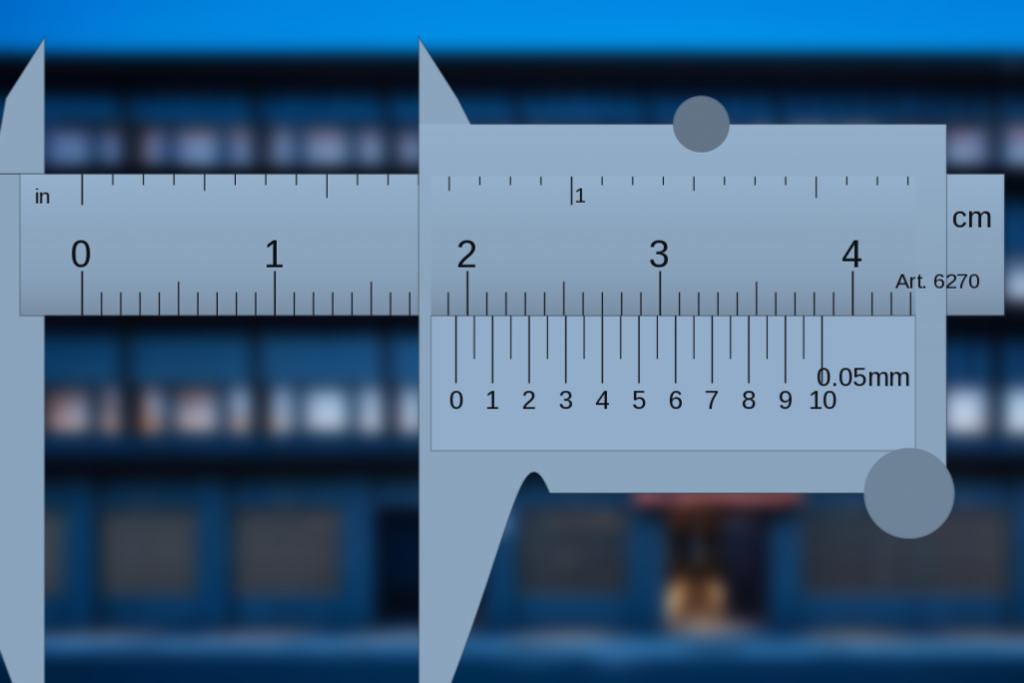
19.4 mm
